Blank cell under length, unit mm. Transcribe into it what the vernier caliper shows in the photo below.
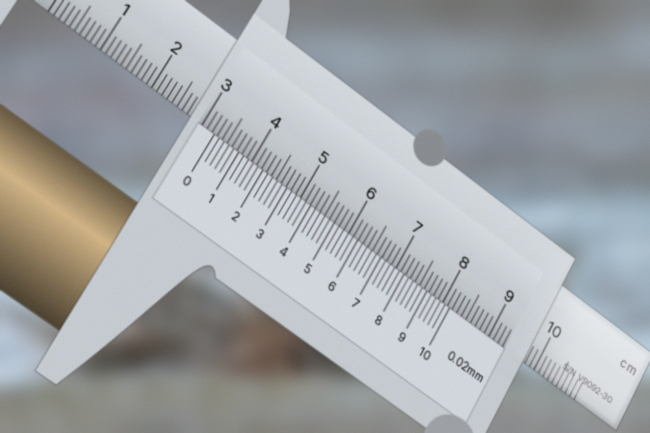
32.5 mm
